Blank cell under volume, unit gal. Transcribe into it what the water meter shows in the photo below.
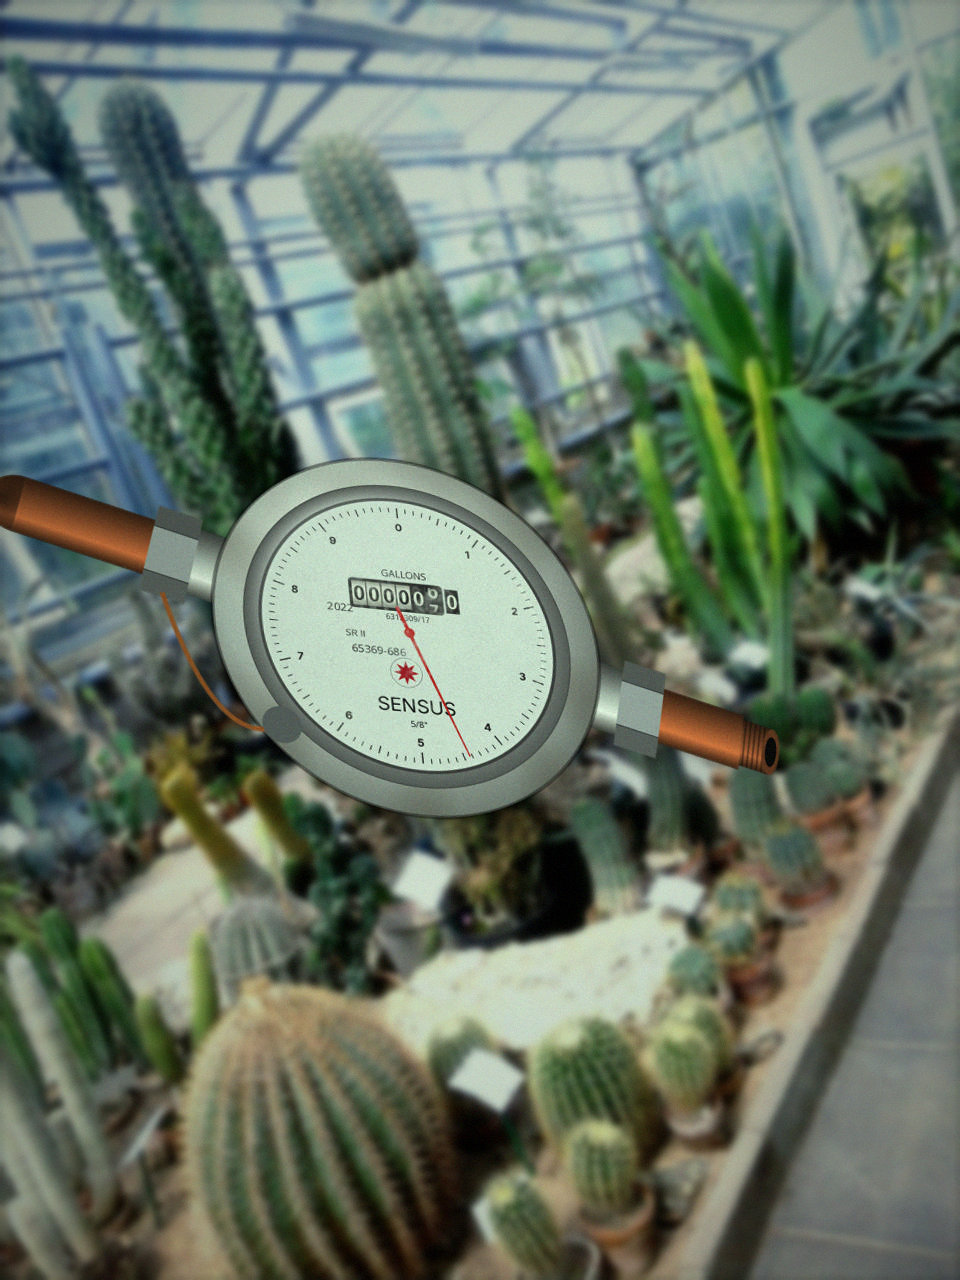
64.4 gal
